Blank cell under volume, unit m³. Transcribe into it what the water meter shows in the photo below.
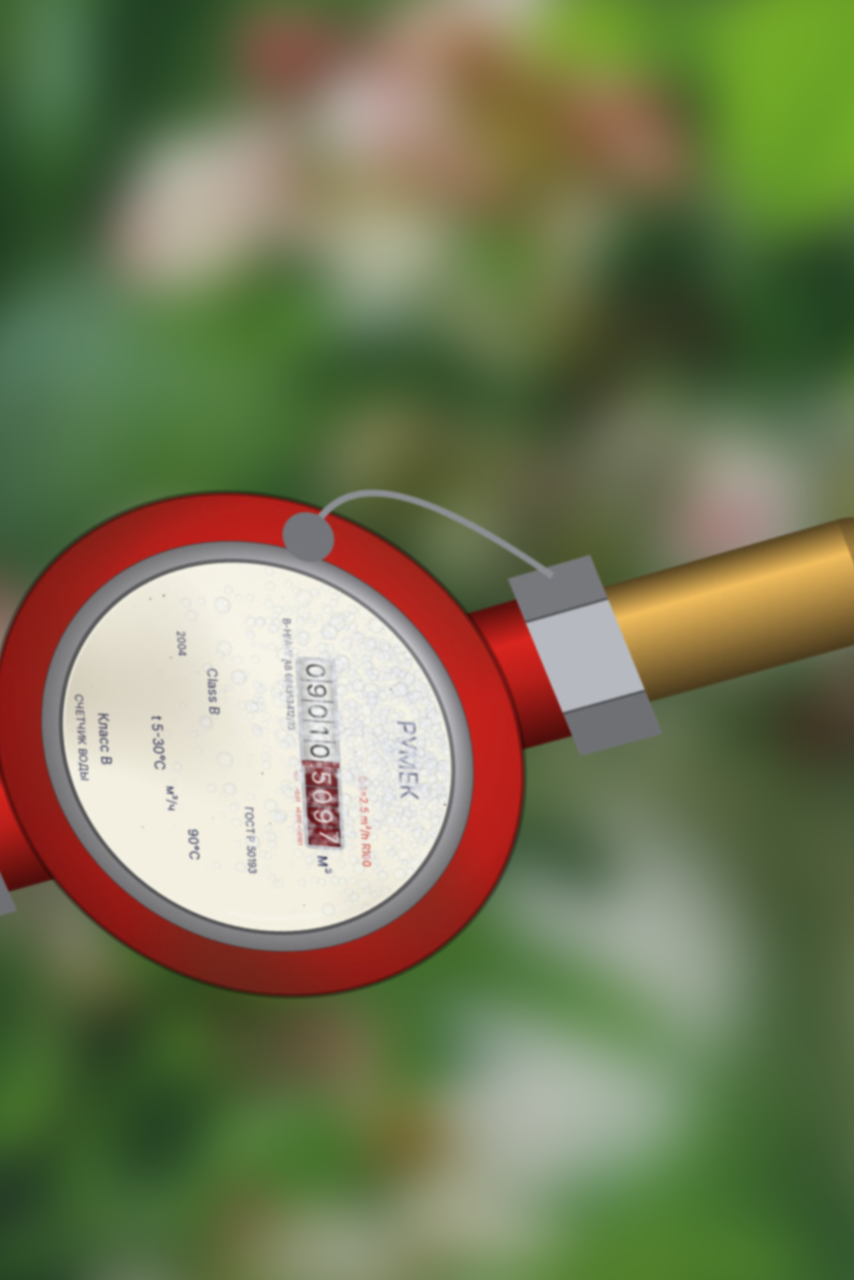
9010.5097 m³
